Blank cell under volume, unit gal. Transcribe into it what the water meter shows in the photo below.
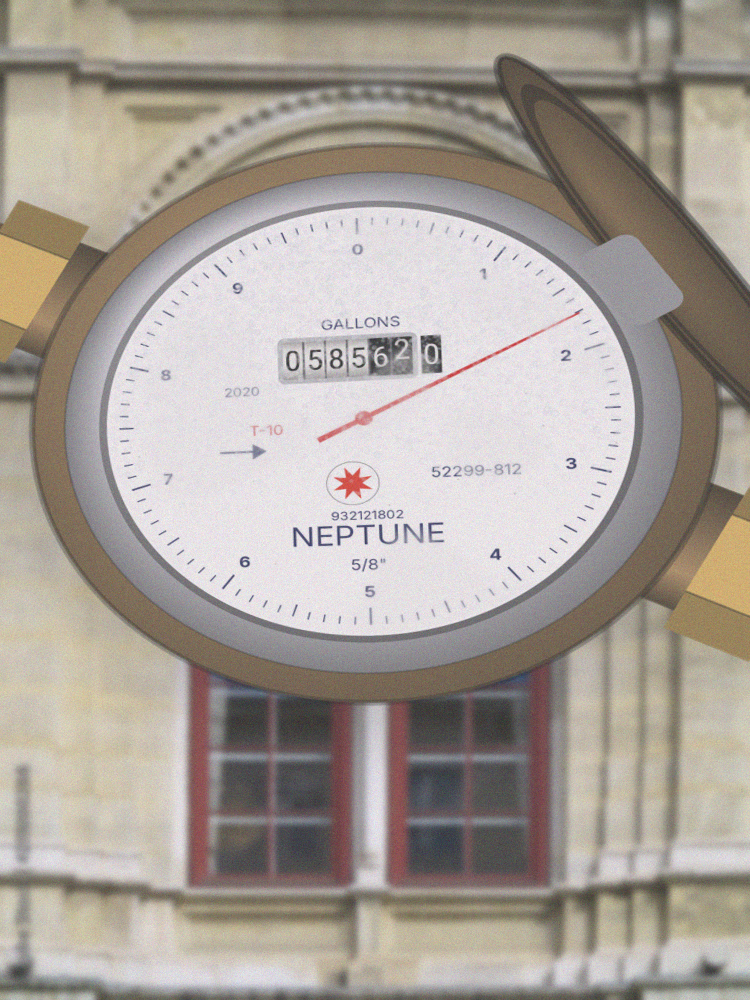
585621.7 gal
